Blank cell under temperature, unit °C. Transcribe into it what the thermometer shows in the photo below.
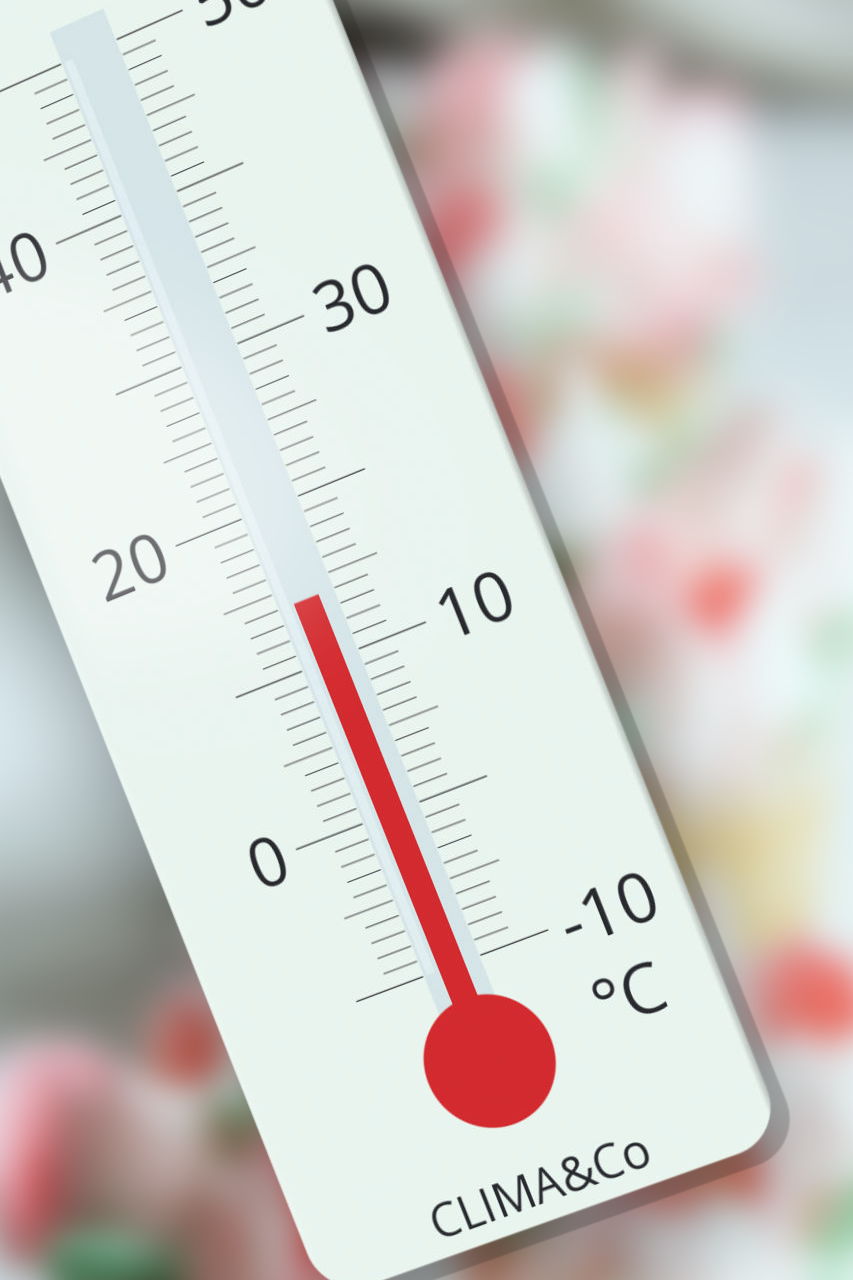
14 °C
